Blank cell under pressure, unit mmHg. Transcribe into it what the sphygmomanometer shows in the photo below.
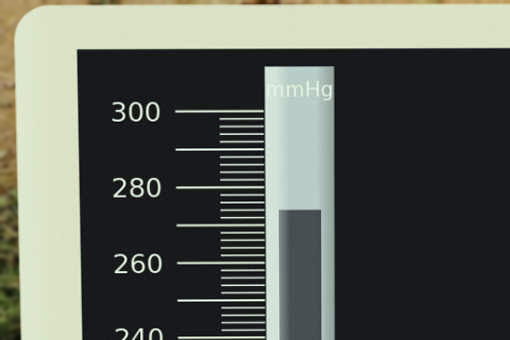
274 mmHg
